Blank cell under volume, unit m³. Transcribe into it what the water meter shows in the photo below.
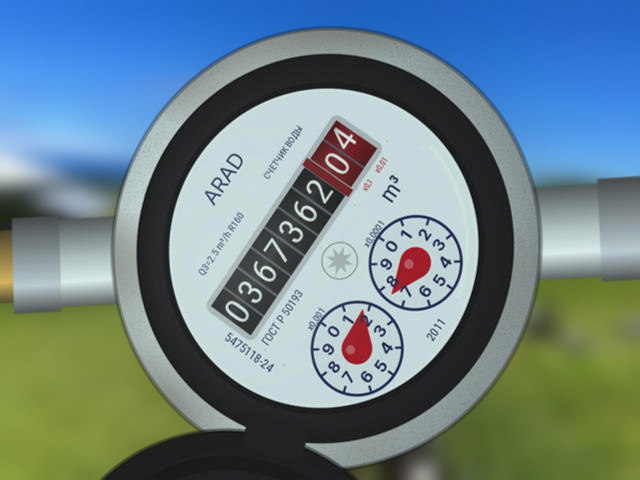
367362.0417 m³
